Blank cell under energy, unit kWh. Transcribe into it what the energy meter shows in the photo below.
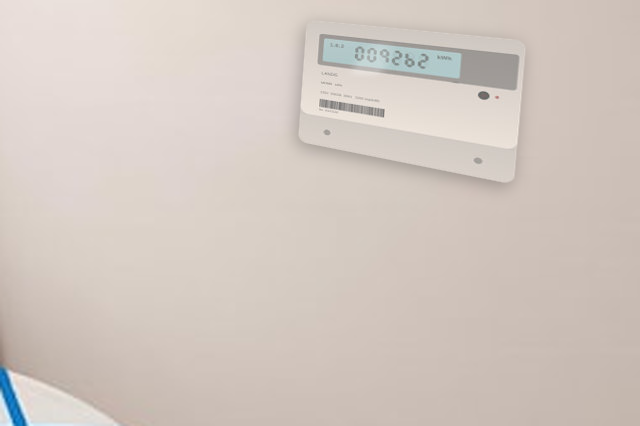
9262 kWh
